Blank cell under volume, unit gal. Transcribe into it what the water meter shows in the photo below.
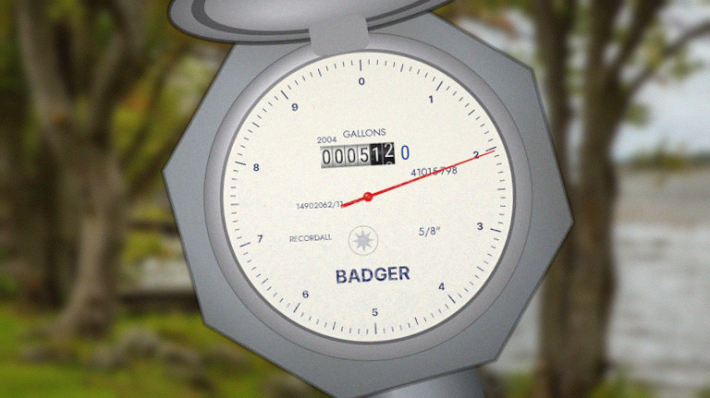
5122.0 gal
